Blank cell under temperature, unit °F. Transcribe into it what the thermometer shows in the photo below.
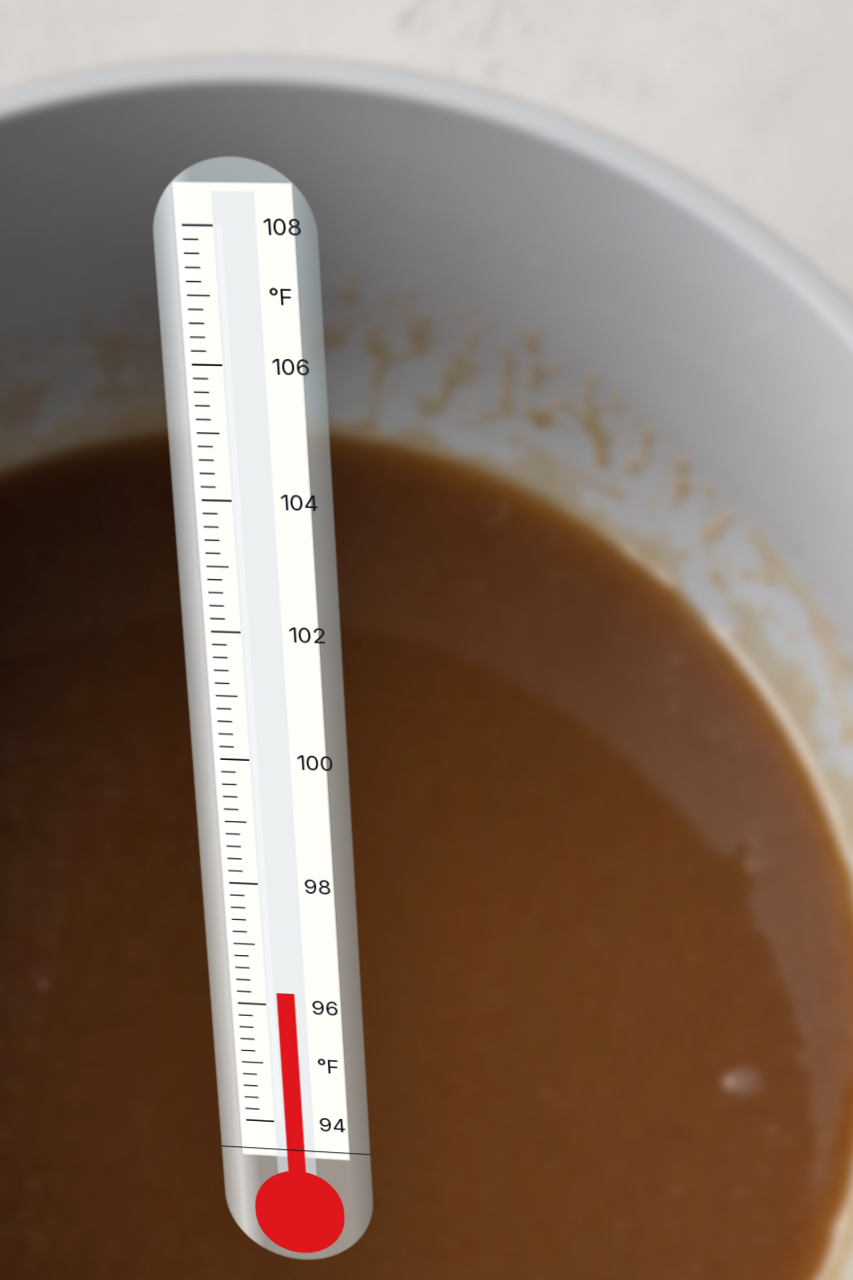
96.2 °F
